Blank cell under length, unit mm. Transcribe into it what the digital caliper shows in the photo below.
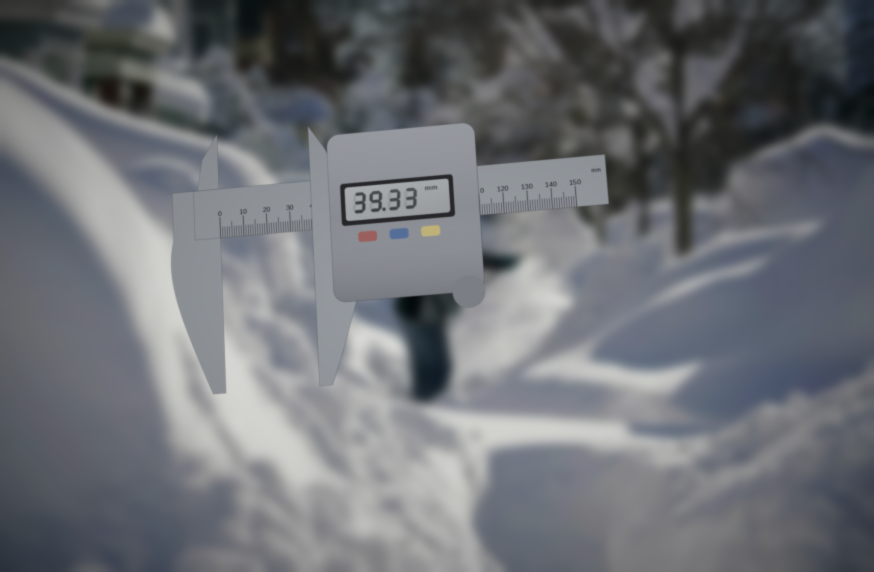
39.33 mm
